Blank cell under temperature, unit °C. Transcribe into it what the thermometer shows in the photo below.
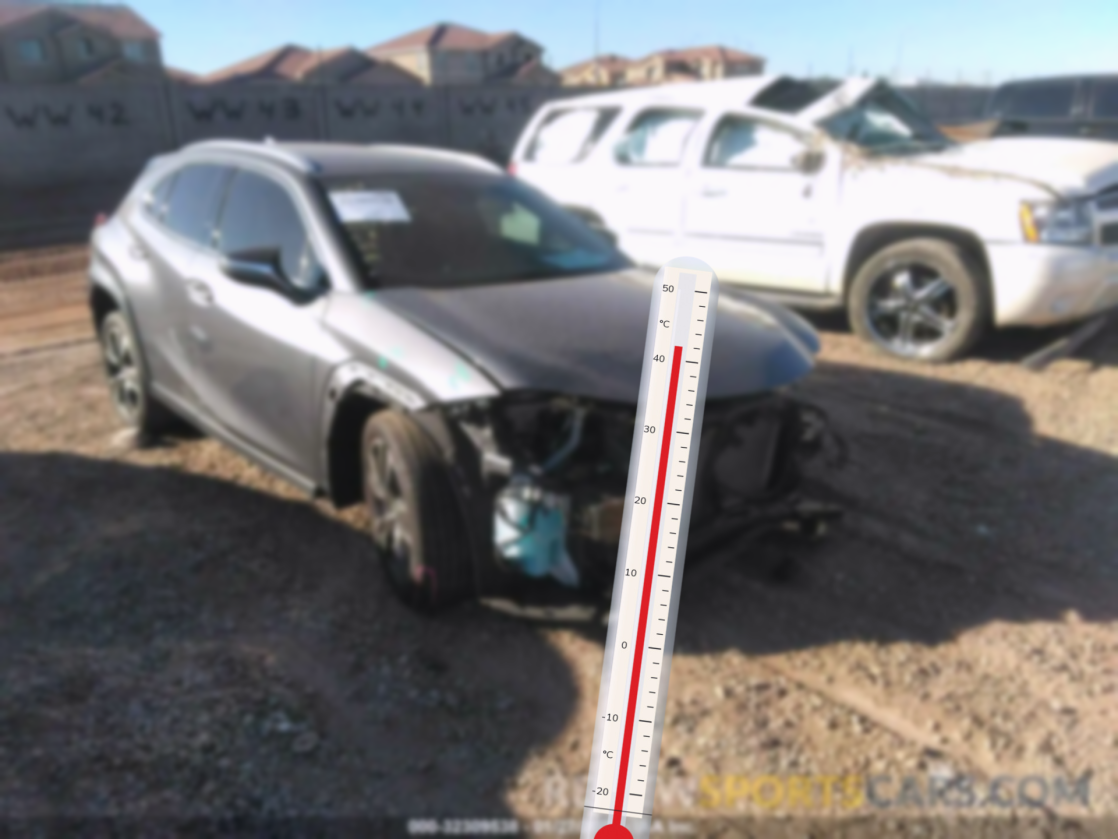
42 °C
